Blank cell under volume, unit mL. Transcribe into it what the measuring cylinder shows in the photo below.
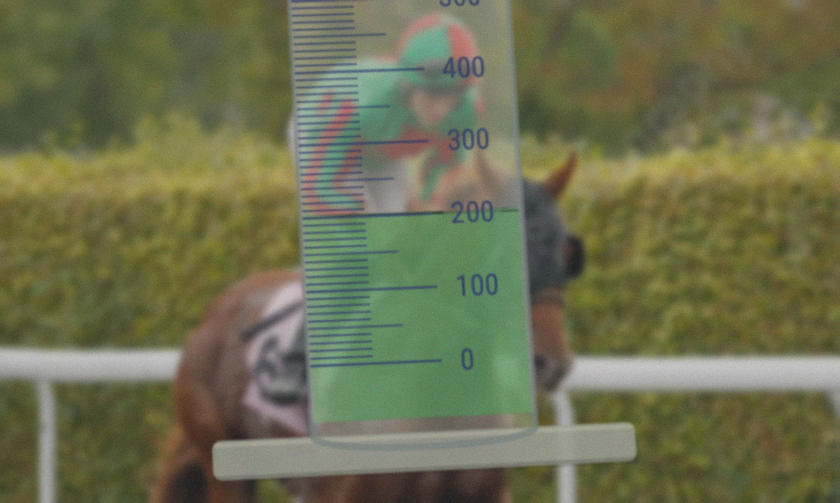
200 mL
